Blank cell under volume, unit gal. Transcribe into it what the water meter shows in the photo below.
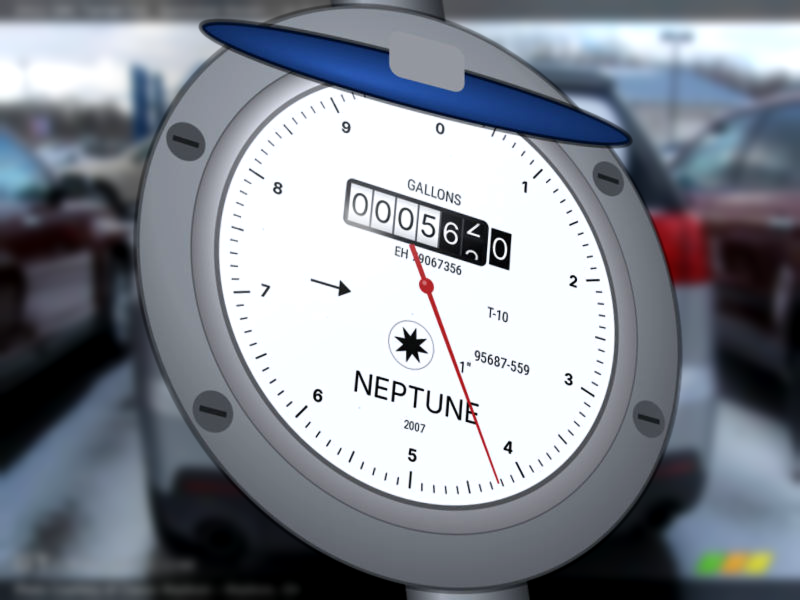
5624.2 gal
